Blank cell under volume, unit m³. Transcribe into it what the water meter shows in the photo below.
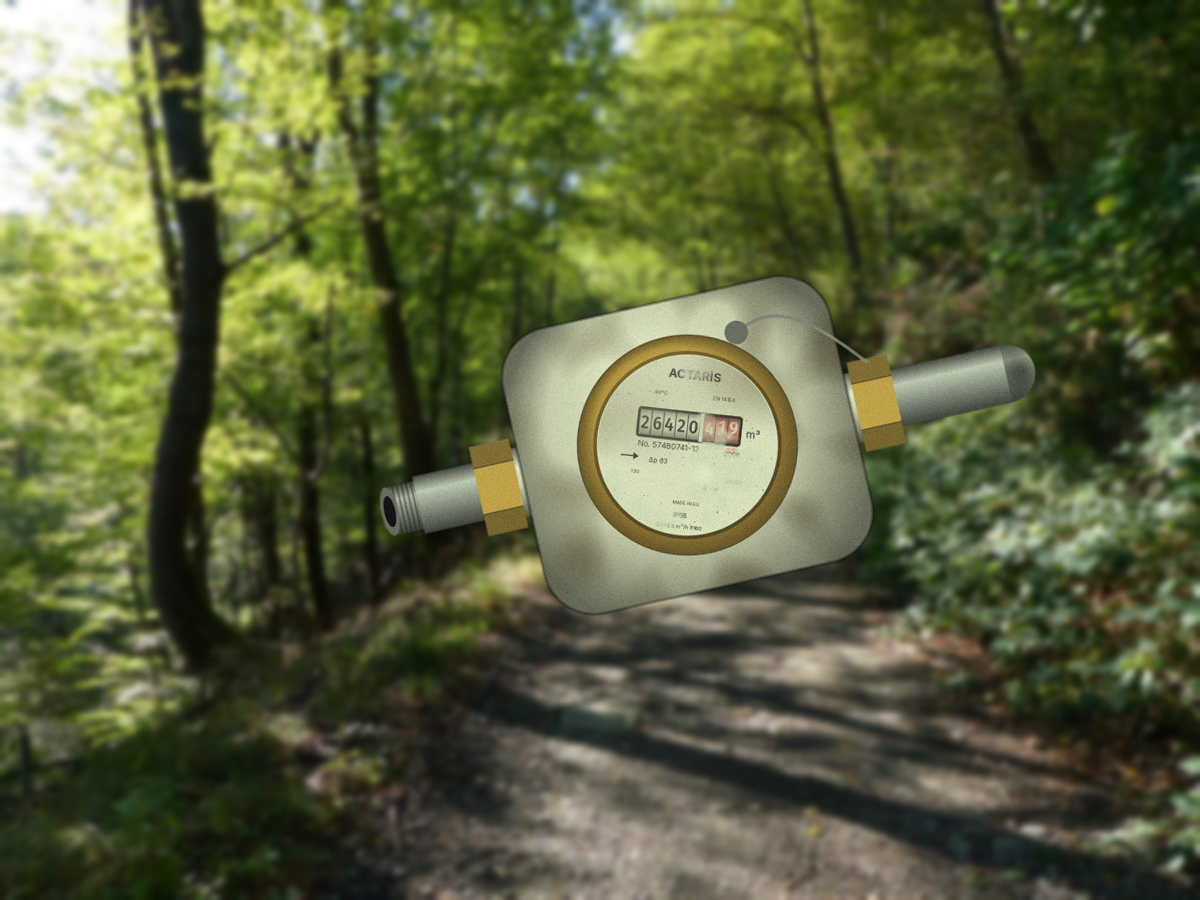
26420.419 m³
